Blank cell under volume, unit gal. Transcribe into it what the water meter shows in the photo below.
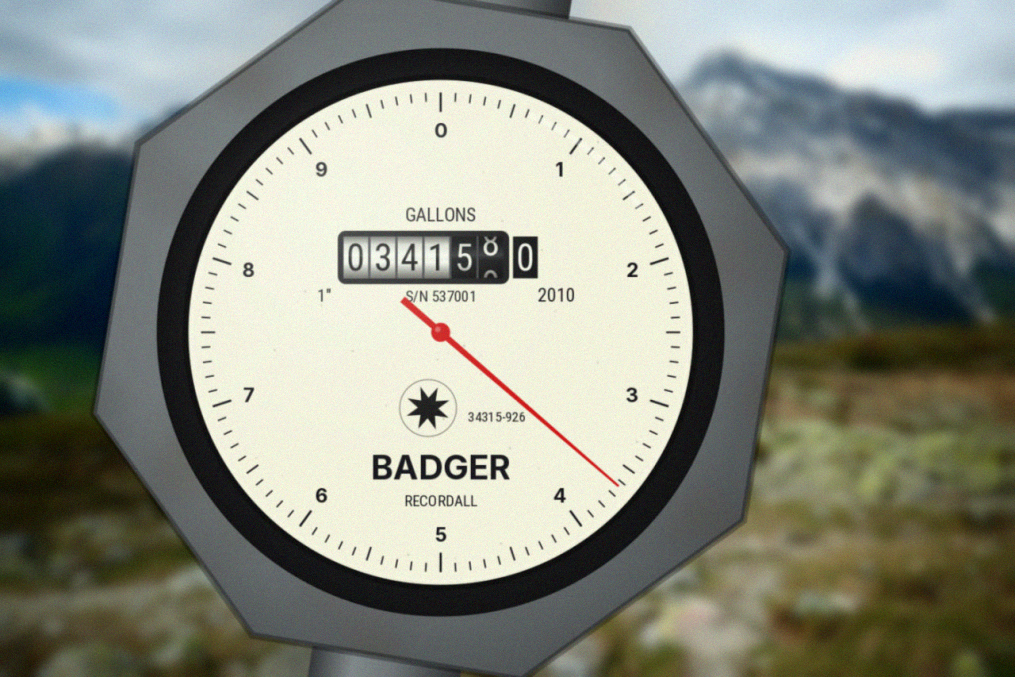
341583.6 gal
